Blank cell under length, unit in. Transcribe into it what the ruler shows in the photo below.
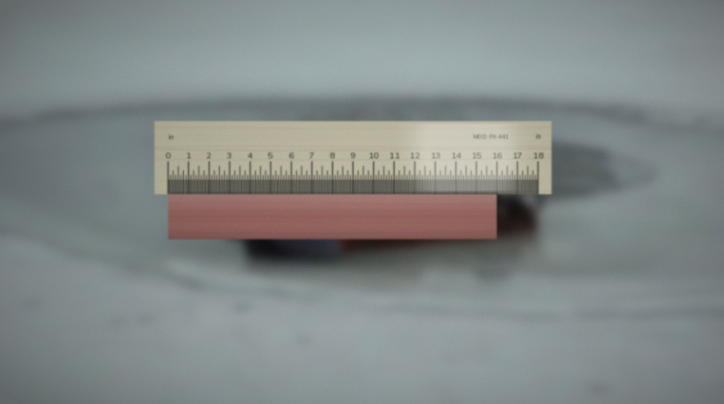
16 in
